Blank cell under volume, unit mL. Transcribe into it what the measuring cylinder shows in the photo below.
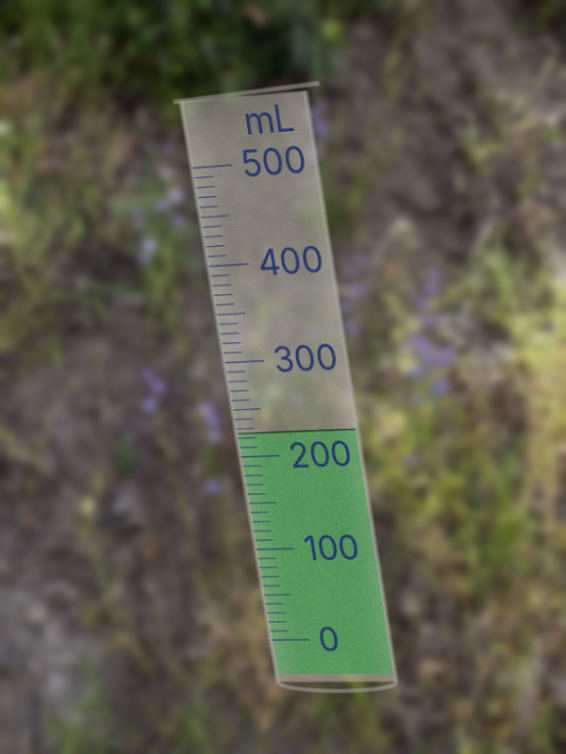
225 mL
